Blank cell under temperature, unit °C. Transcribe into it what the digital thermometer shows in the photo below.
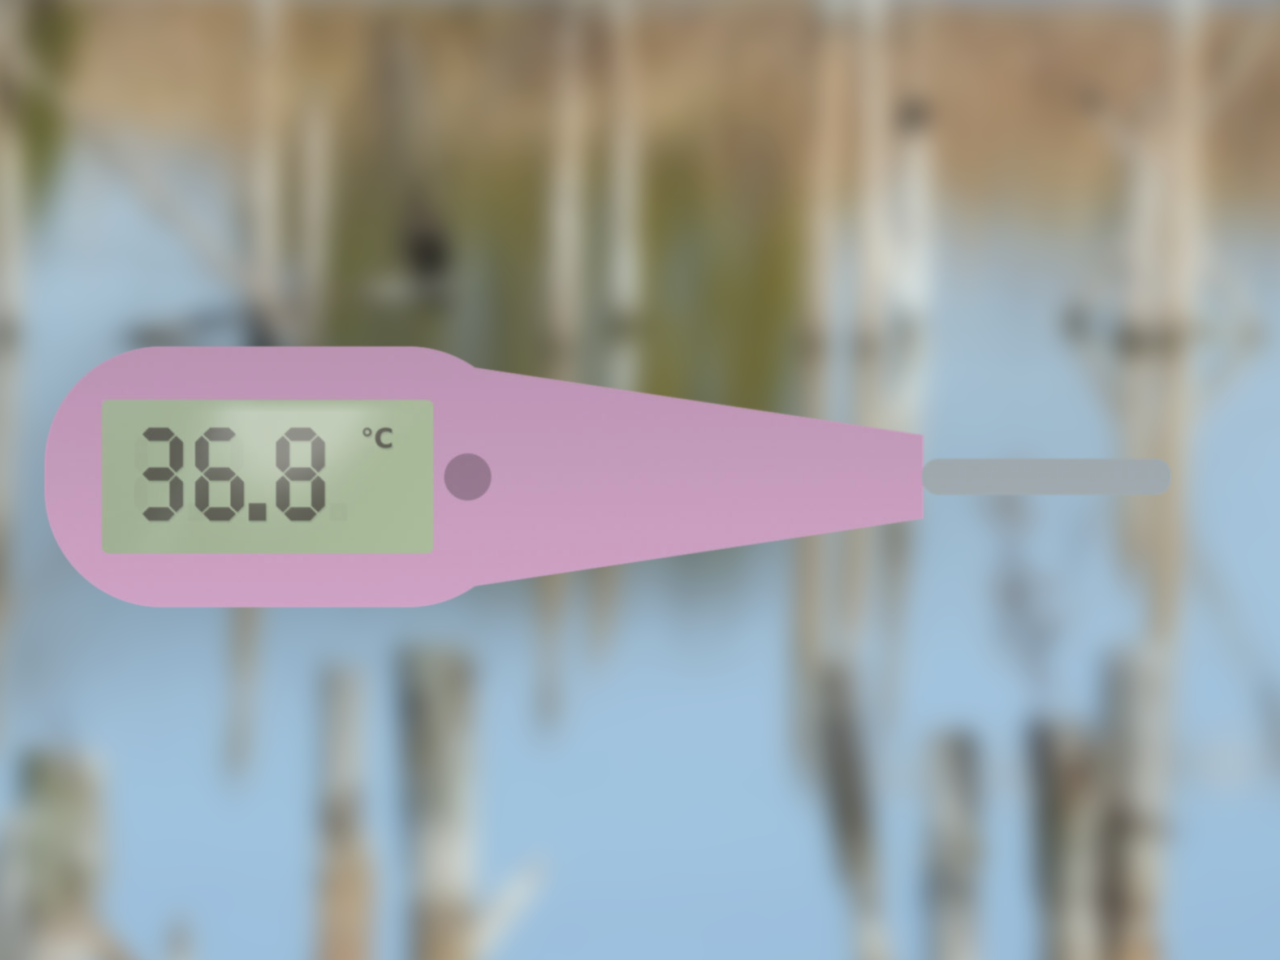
36.8 °C
